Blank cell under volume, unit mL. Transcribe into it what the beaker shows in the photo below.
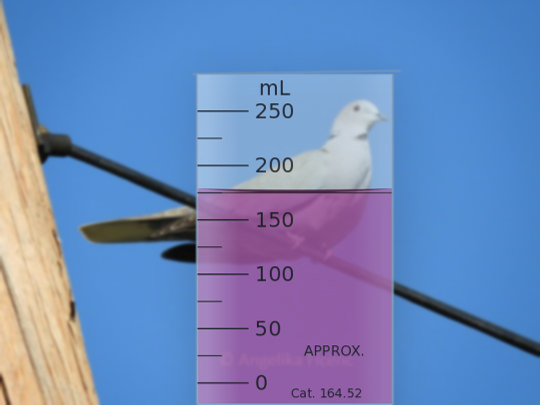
175 mL
